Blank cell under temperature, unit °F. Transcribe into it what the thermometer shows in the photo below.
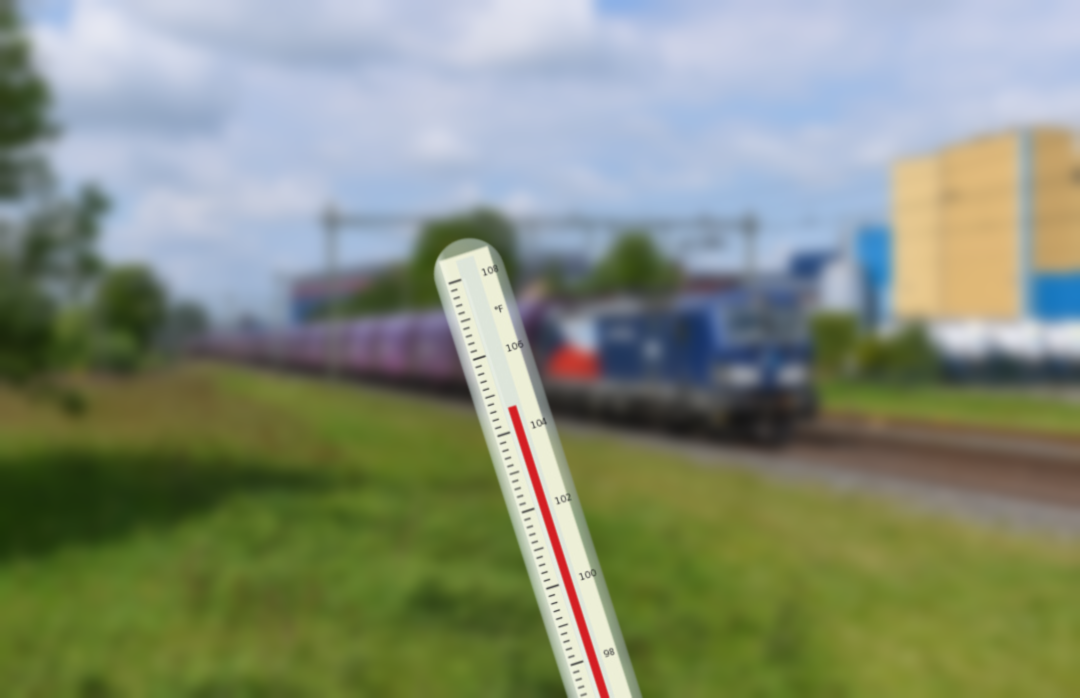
104.6 °F
